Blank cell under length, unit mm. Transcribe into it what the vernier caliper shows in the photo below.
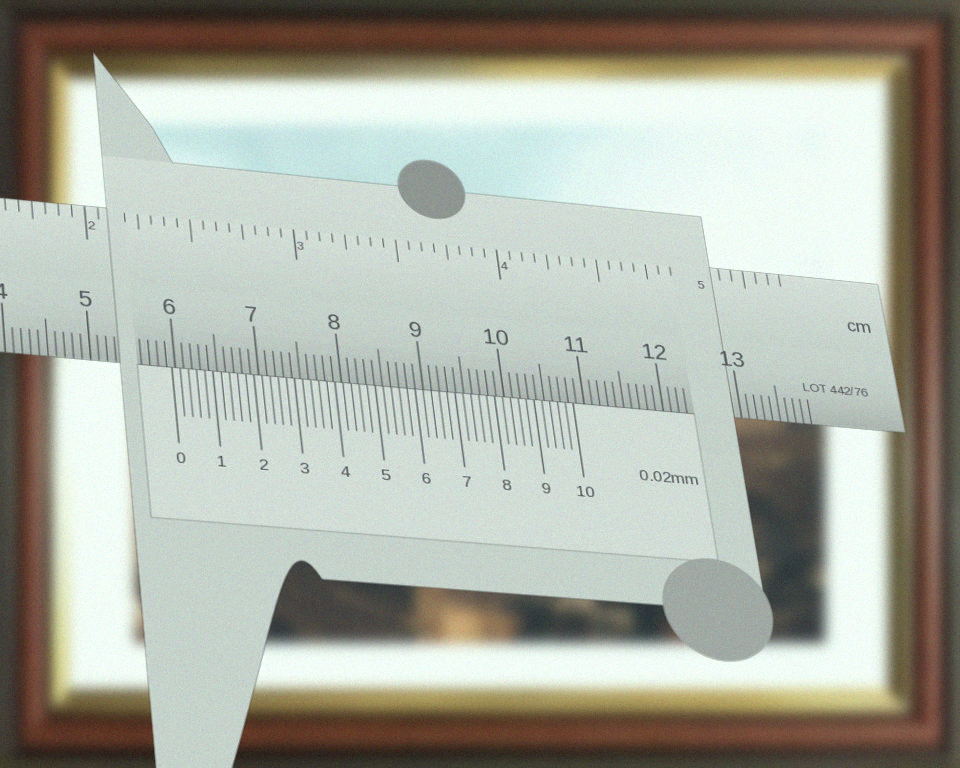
59.6 mm
